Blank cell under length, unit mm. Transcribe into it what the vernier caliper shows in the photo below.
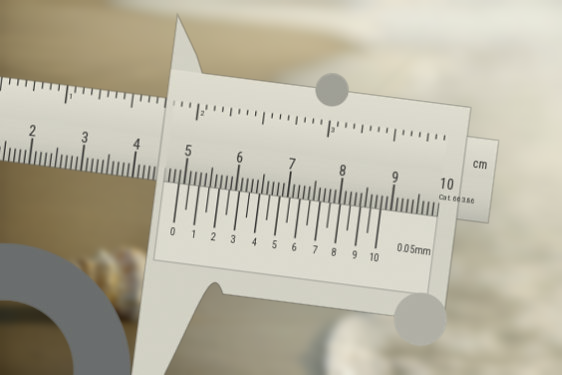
49.0 mm
